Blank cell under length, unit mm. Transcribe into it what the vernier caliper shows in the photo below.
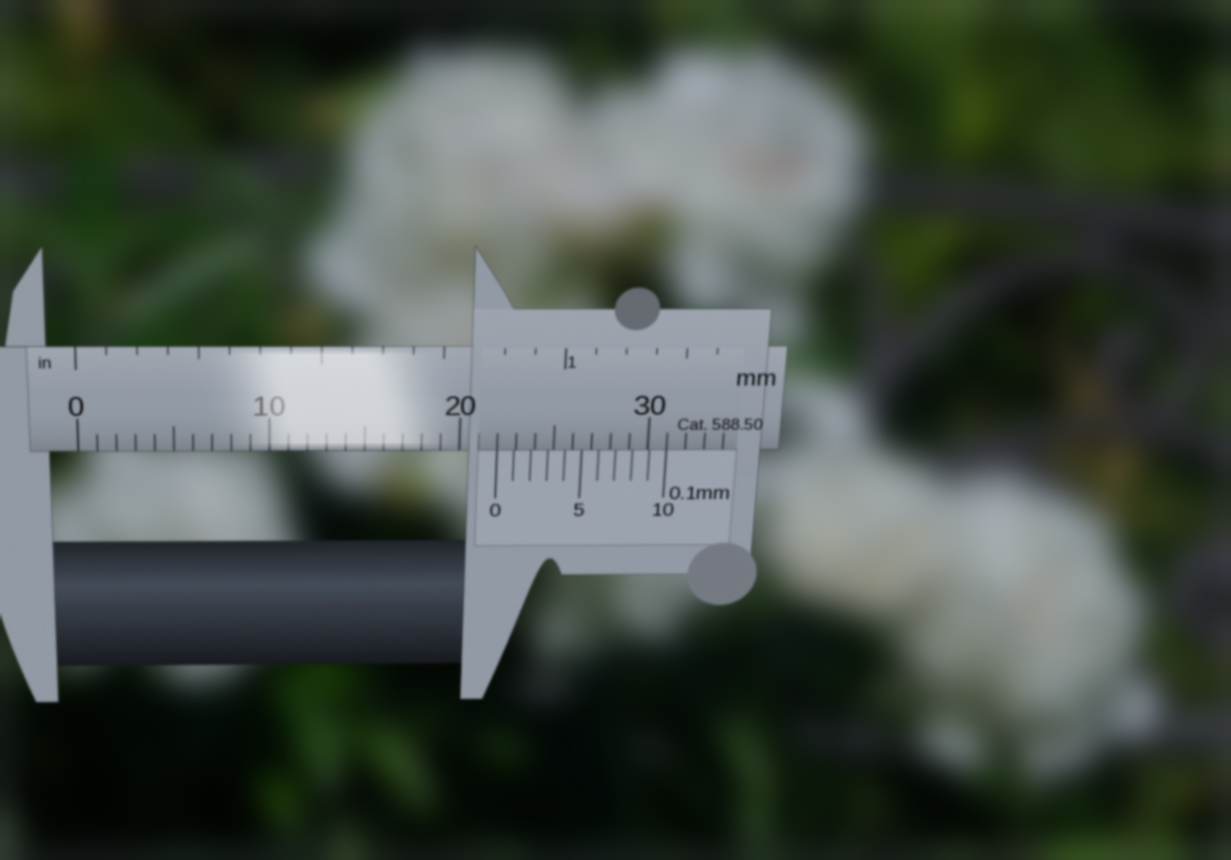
22.0 mm
